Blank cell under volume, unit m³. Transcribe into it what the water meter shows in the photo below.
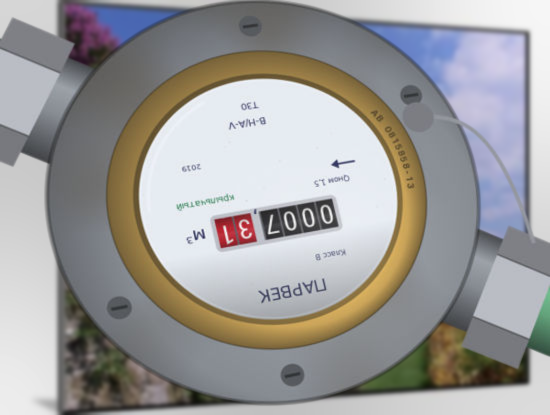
7.31 m³
